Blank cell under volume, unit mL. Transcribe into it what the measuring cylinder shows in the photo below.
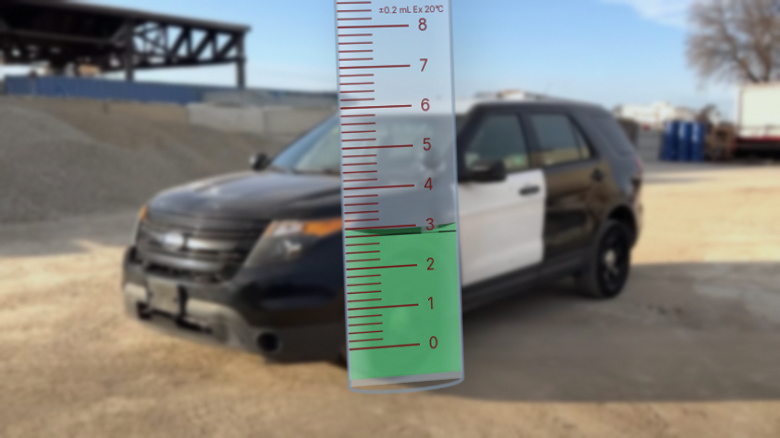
2.8 mL
